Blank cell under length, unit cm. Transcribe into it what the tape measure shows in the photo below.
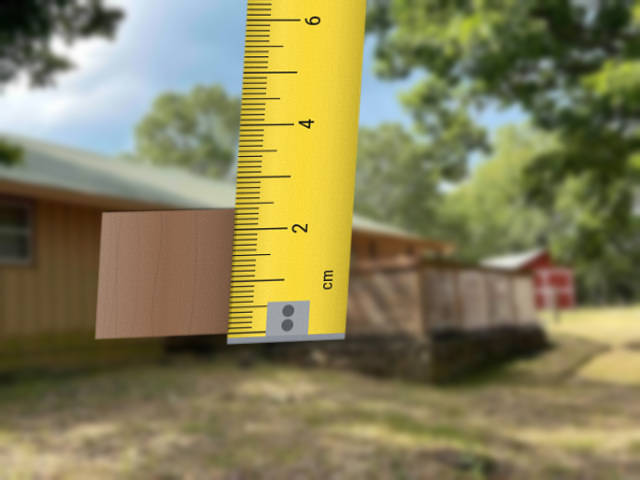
2.4 cm
